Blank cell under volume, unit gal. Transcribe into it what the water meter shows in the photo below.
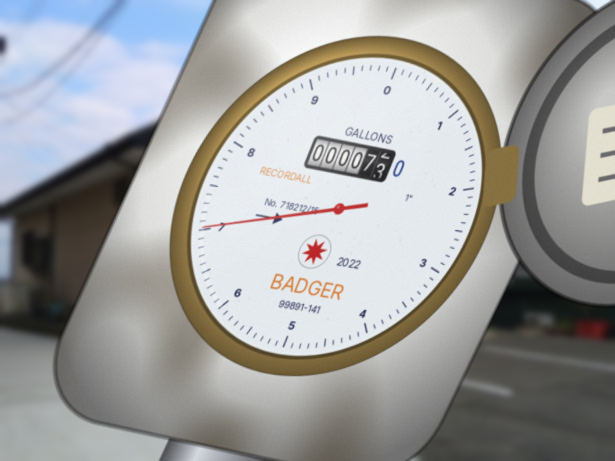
727.0 gal
